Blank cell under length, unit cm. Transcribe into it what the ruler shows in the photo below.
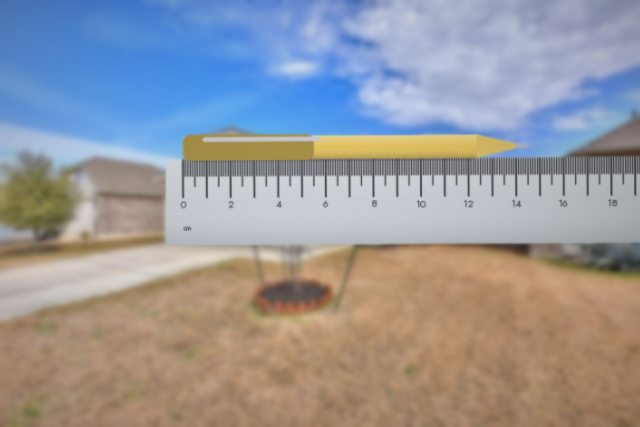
14.5 cm
